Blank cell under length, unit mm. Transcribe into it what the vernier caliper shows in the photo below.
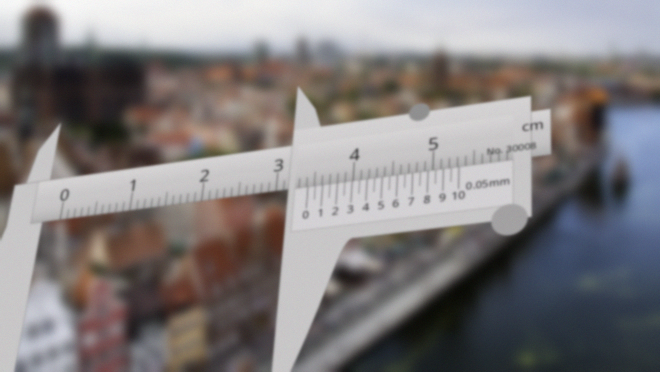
34.2 mm
